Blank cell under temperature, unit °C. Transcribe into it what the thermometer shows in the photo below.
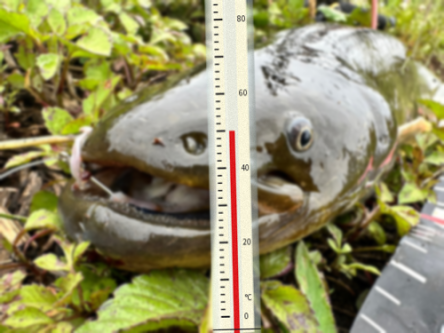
50 °C
